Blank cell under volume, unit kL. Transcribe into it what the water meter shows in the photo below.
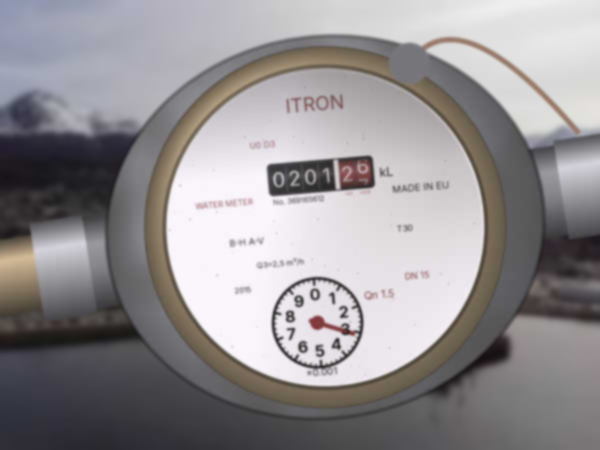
201.263 kL
